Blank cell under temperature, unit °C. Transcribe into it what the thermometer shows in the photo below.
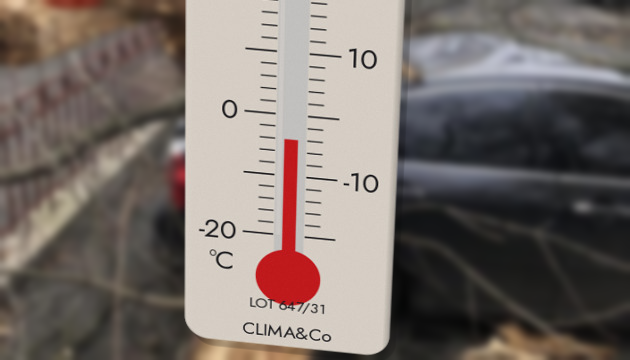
-4 °C
